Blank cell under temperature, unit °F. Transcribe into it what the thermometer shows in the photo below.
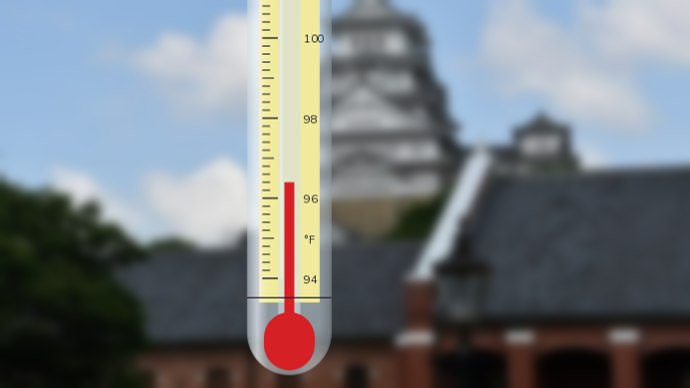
96.4 °F
